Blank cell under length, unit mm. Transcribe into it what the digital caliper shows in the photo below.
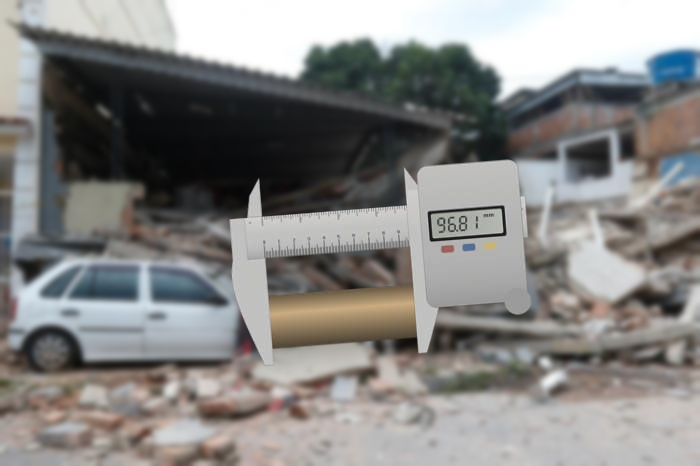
96.81 mm
